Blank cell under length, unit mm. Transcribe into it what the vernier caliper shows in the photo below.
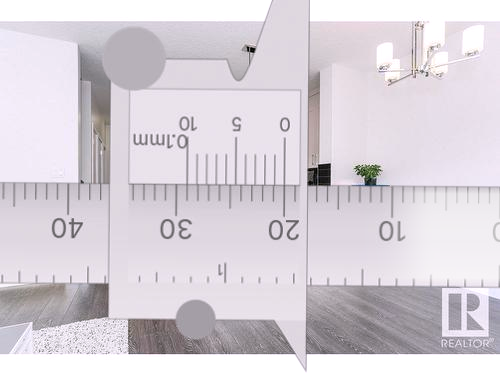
20.0 mm
